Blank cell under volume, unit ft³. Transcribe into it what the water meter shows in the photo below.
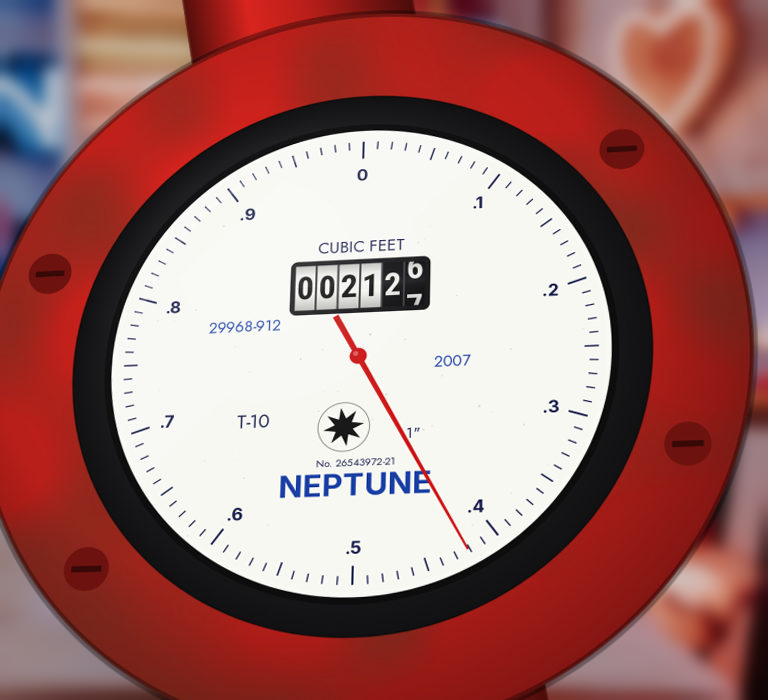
2126.42 ft³
